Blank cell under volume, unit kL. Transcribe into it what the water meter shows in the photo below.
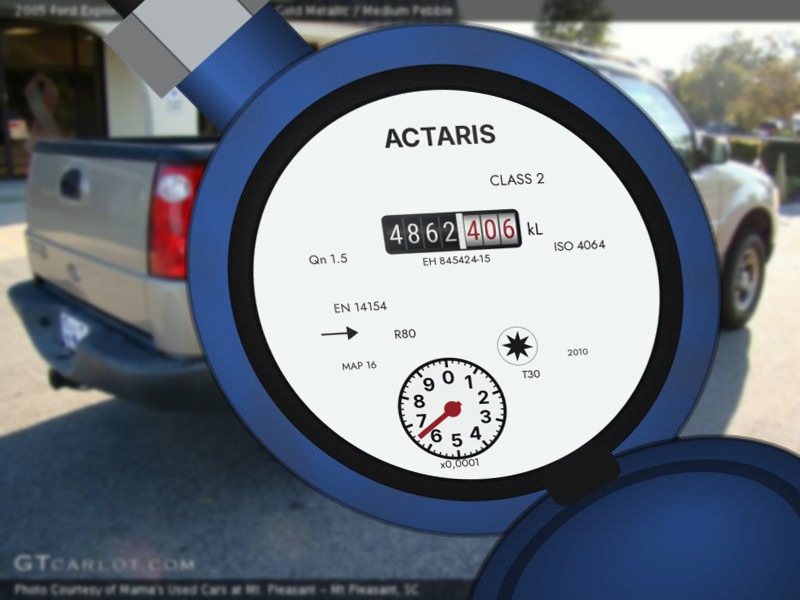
4862.4066 kL
